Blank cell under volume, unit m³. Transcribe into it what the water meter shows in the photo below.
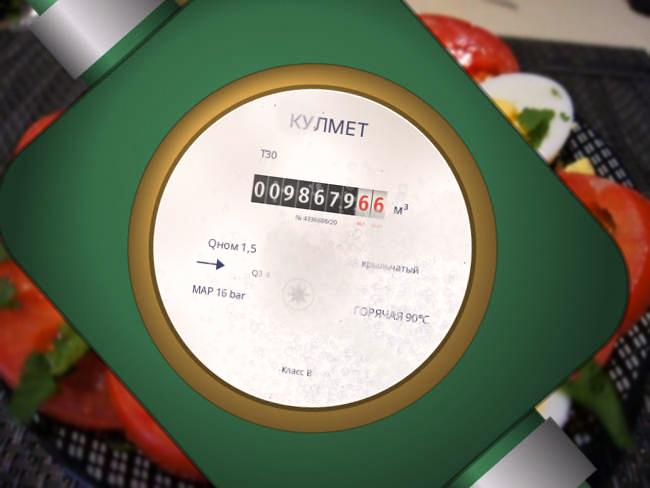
98679.66 m³
